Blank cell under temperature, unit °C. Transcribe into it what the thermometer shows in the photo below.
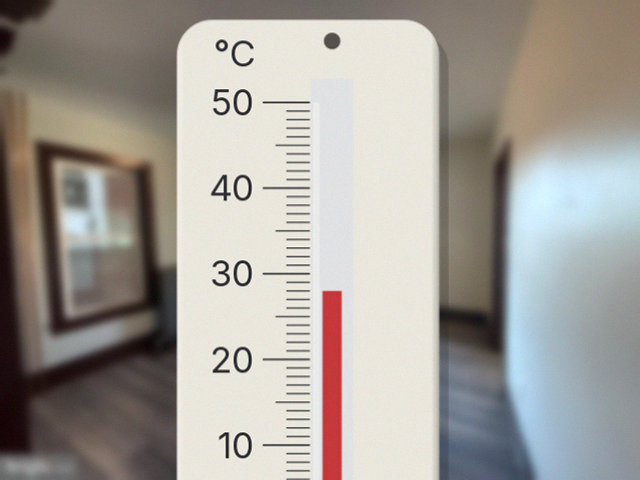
28 °C
